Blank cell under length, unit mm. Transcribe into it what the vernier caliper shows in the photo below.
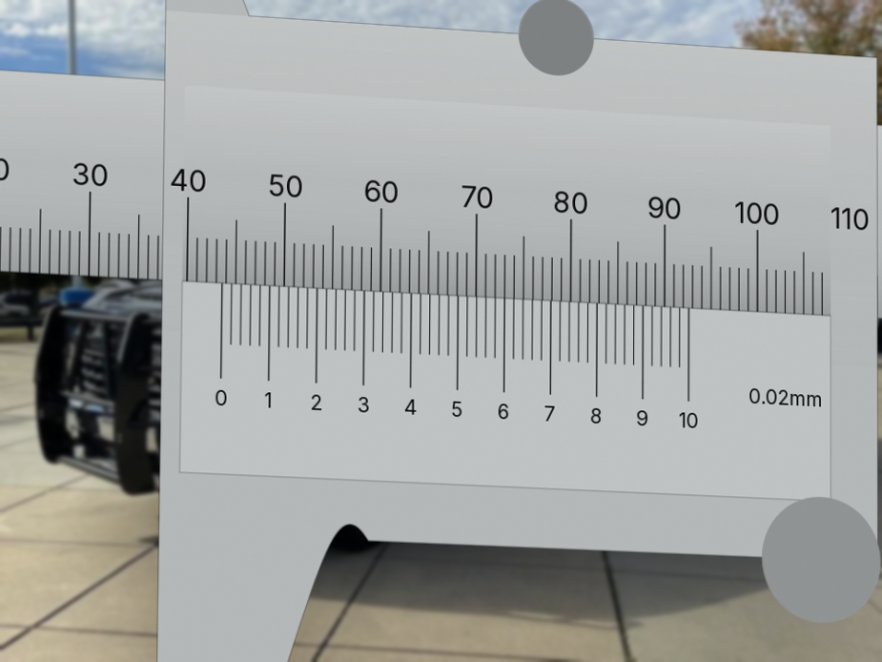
43.6 mm
